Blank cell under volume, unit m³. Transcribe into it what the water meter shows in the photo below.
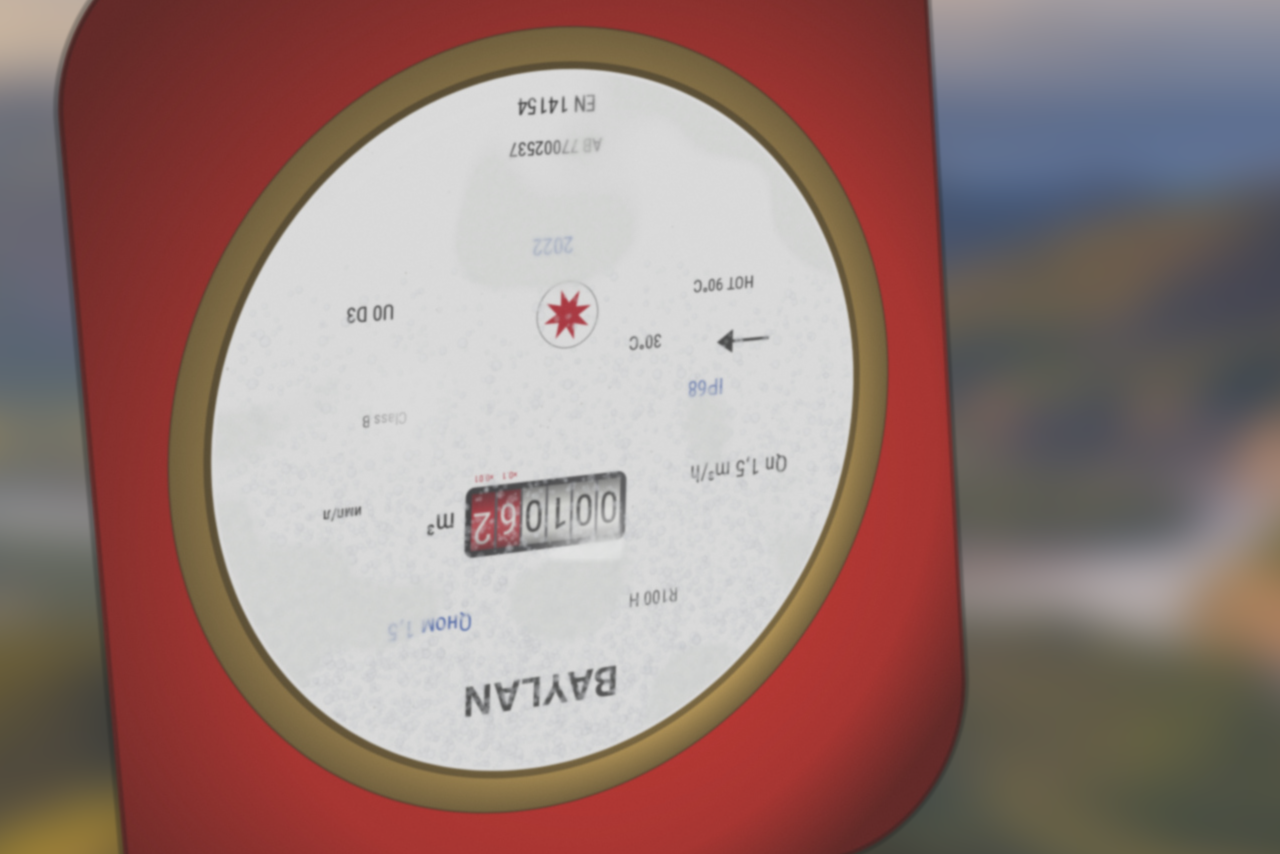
10.62 m³
